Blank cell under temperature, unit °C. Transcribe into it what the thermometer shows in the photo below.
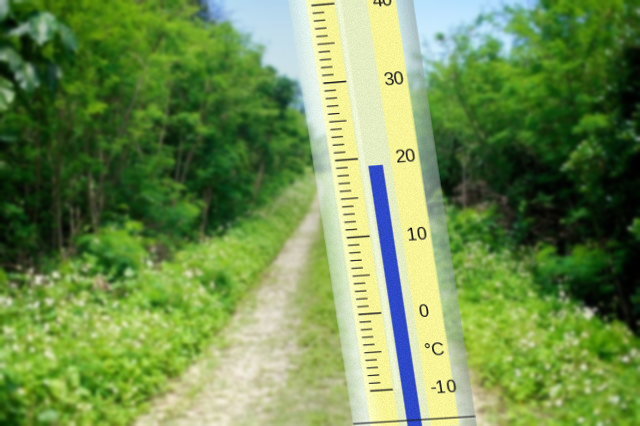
19 °C
